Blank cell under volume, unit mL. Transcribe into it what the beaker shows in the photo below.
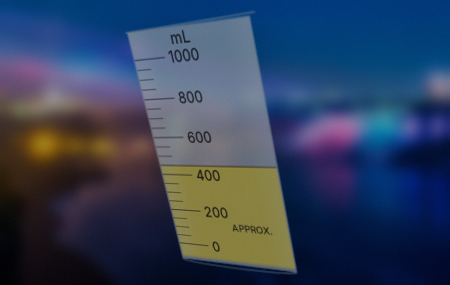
450 mL
